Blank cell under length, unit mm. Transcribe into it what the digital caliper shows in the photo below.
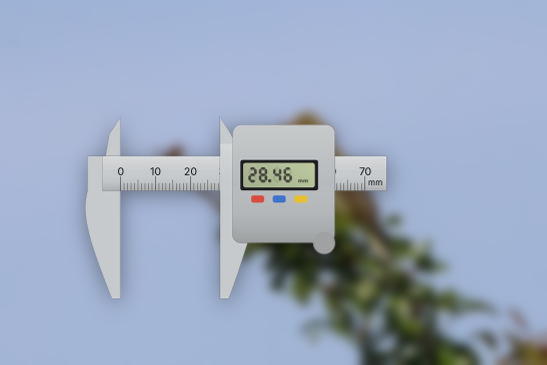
28.46 mm
